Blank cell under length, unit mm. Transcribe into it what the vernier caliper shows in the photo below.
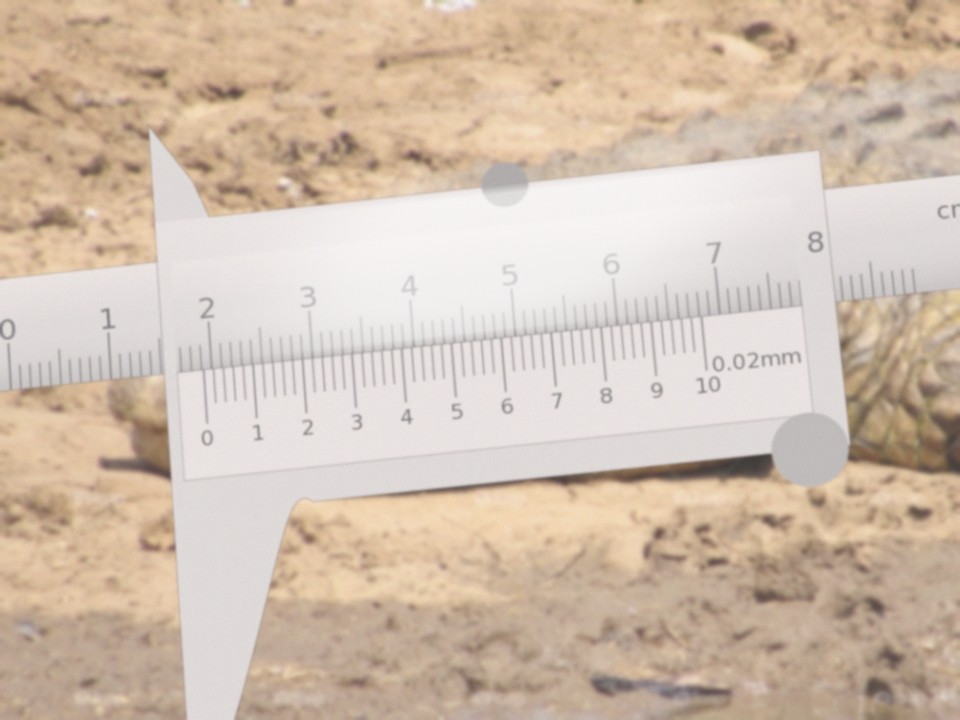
19.2 mm
